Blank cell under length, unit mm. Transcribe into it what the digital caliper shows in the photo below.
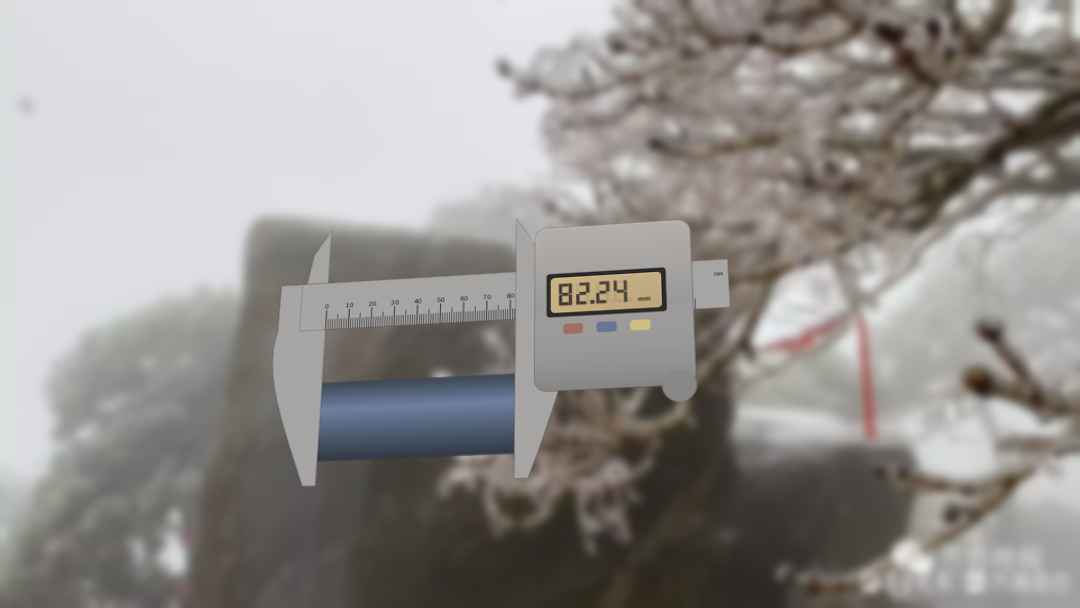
82.24 mm
